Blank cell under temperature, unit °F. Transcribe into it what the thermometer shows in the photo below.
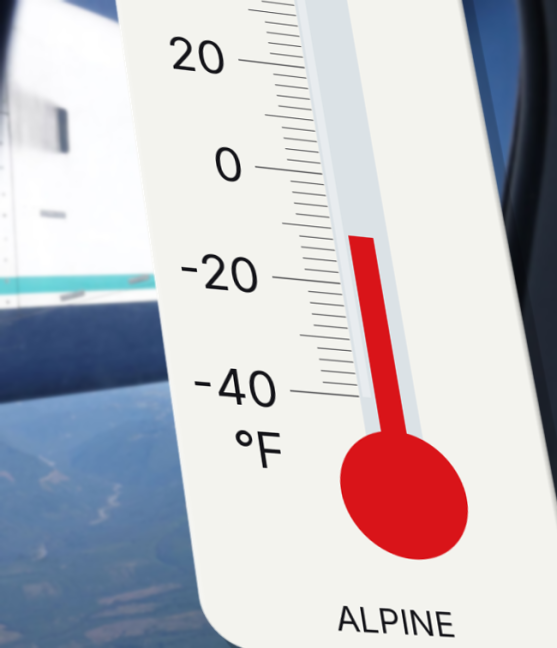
-11 °F
